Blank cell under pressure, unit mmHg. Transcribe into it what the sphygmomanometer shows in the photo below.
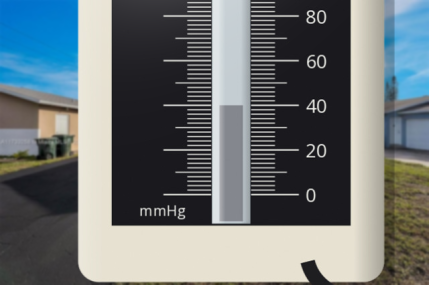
40 mmHg
